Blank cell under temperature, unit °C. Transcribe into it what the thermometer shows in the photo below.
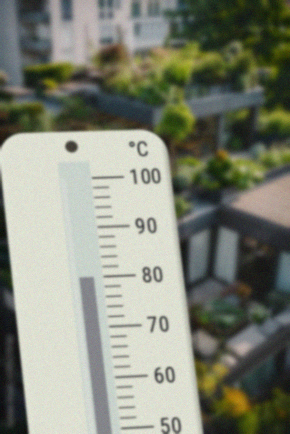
80 °C
